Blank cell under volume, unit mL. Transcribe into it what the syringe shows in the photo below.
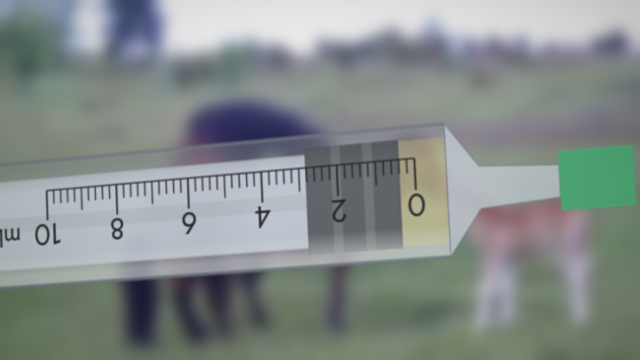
0.4 mL
